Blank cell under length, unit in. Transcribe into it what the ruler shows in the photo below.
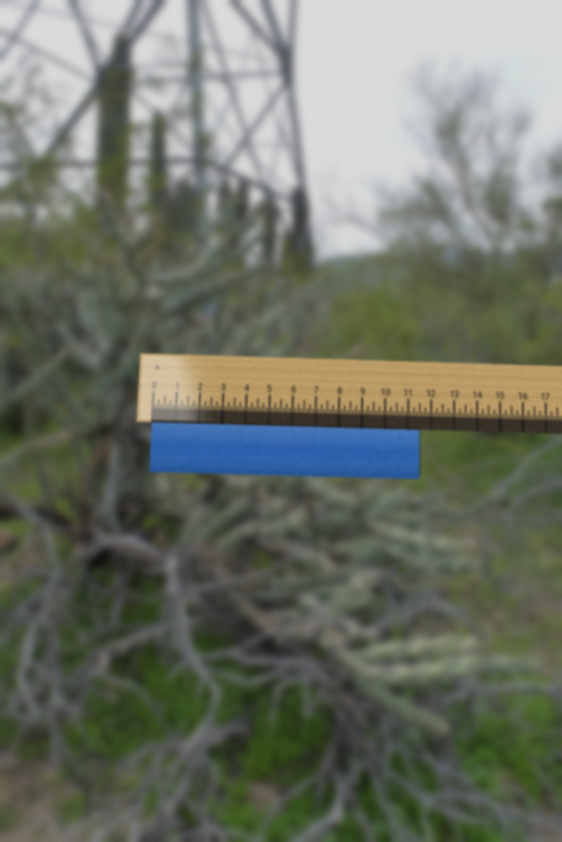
11.5 in
